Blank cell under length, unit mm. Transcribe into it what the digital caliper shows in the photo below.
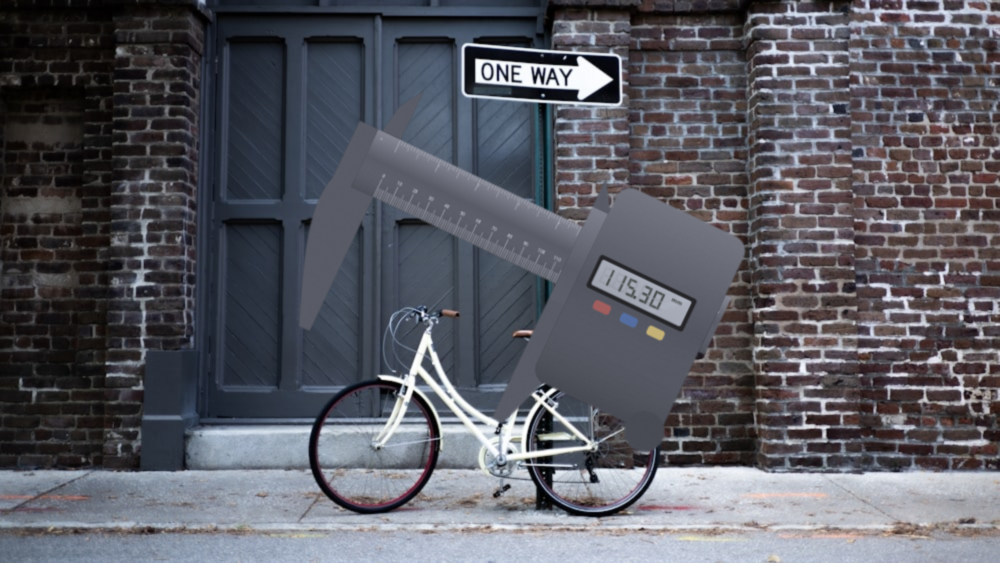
115.30 mm
